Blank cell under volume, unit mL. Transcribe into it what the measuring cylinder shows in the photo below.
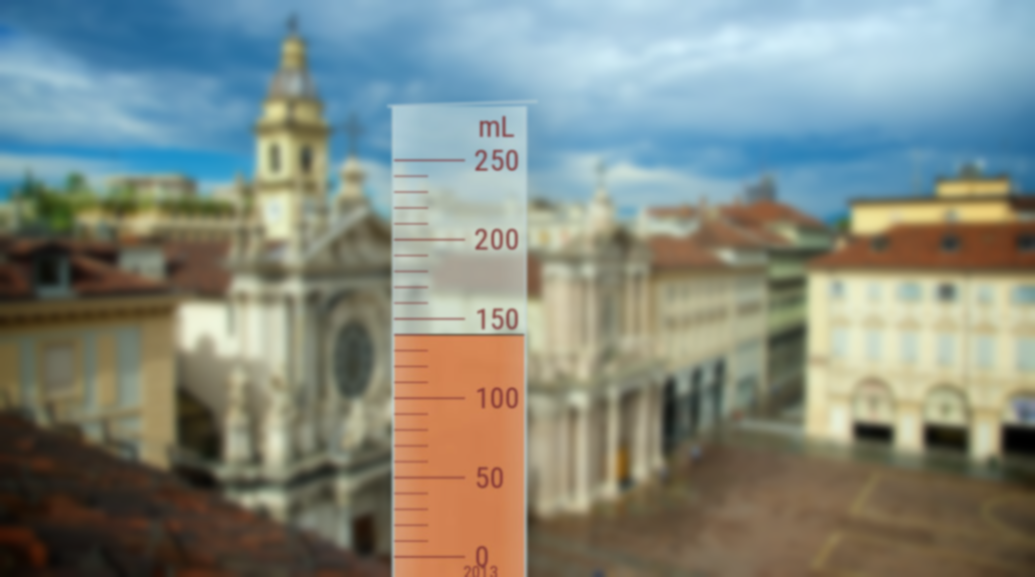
140 mL
